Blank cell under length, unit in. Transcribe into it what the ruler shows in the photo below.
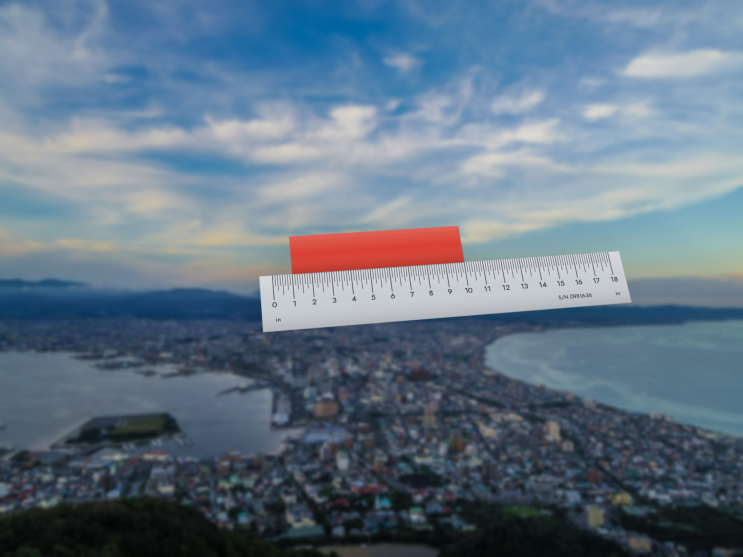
9 in
